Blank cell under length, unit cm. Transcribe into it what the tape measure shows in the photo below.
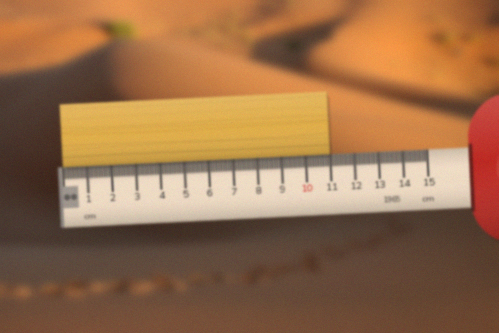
11 cm
